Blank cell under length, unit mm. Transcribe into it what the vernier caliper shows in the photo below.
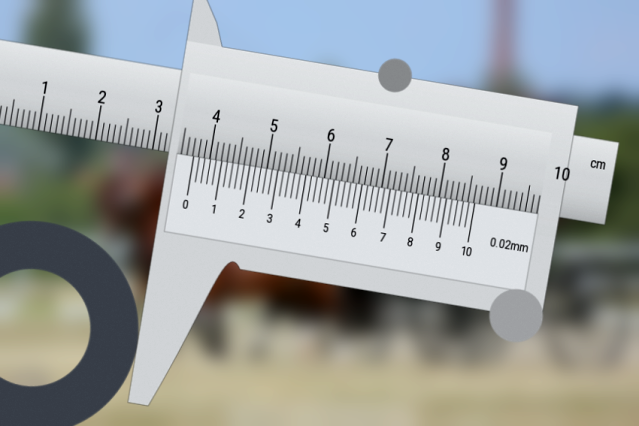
37.2 mm
